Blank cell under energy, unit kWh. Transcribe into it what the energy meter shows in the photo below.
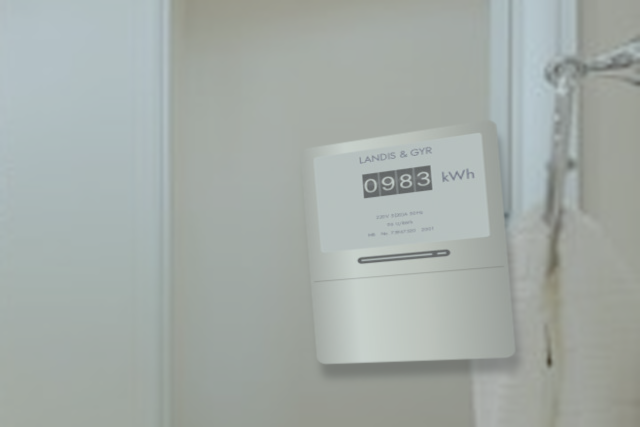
983 kWh
